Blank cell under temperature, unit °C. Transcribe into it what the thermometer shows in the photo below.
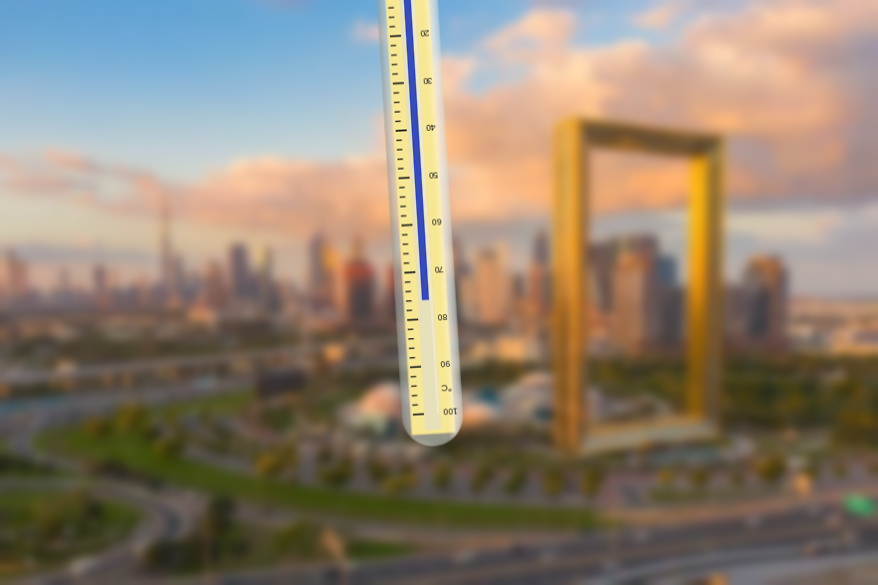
76 °C
